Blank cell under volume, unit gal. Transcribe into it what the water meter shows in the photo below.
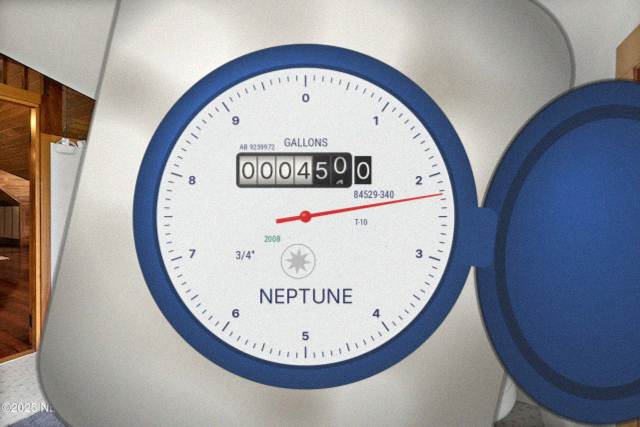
4502.2 gal
